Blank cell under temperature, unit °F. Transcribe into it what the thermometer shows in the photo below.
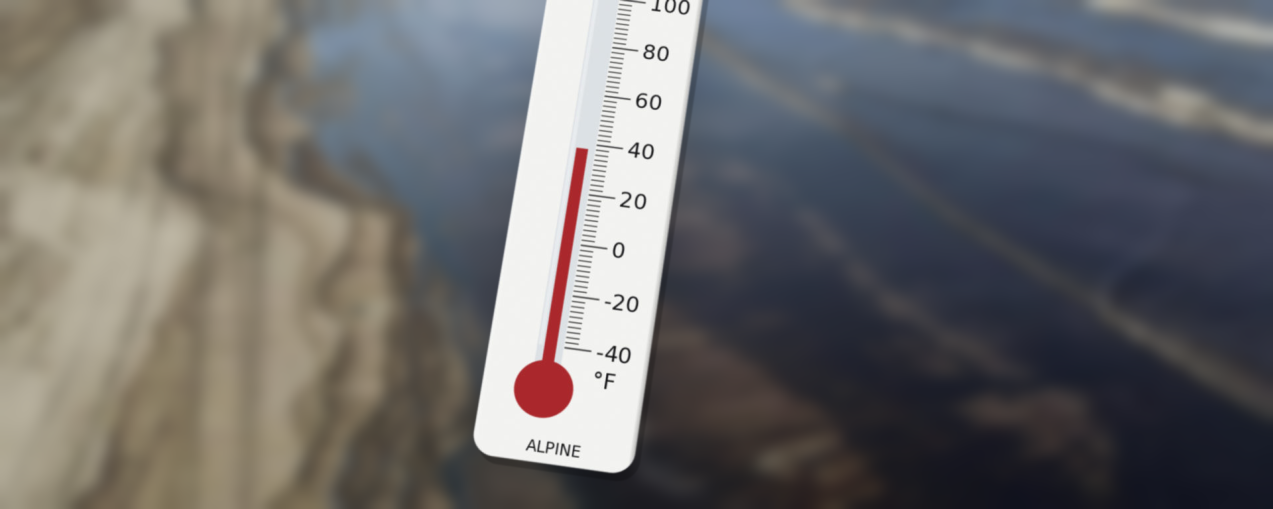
38 °F
